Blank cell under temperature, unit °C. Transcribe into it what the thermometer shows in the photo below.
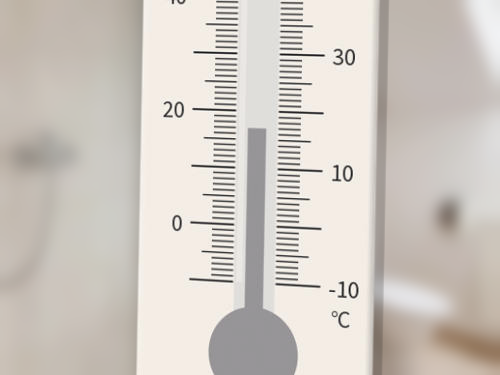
17 °C
